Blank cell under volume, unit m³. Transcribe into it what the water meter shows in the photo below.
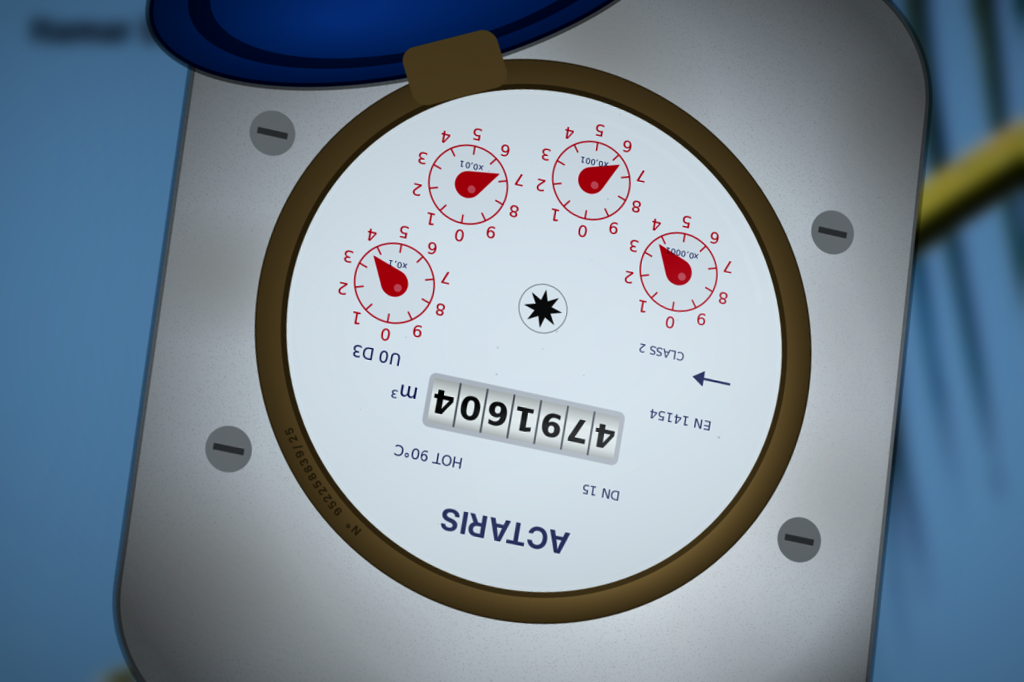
4791604.3663 m³
